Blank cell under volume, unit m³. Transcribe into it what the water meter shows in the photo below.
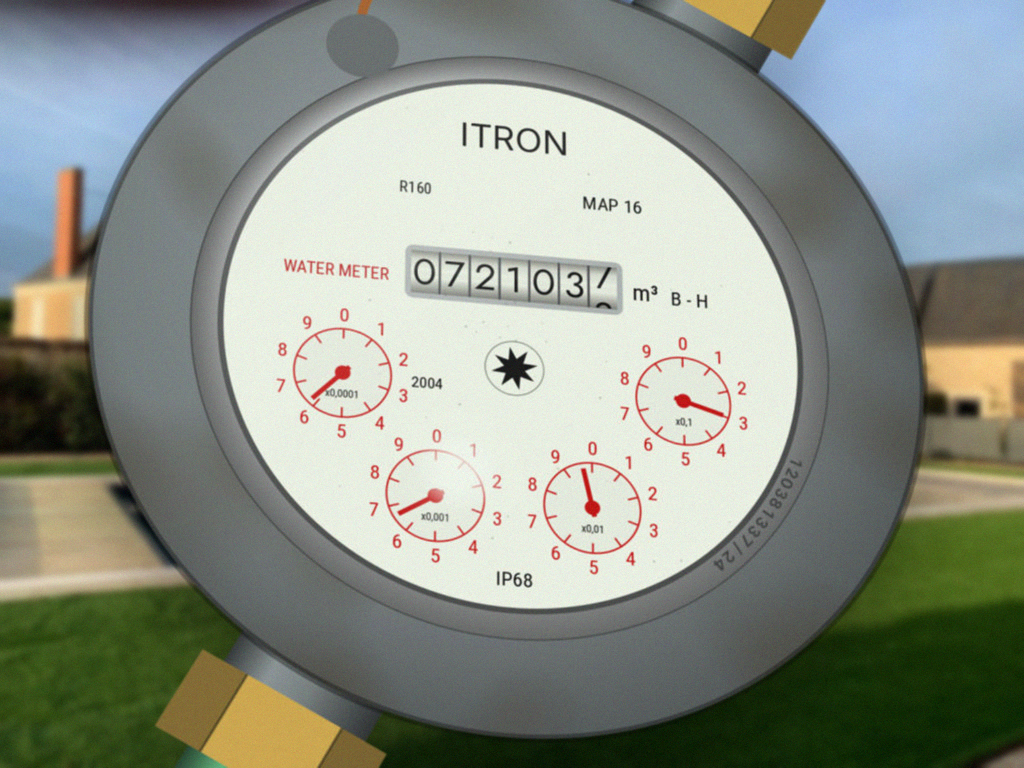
721037.2966 m³
